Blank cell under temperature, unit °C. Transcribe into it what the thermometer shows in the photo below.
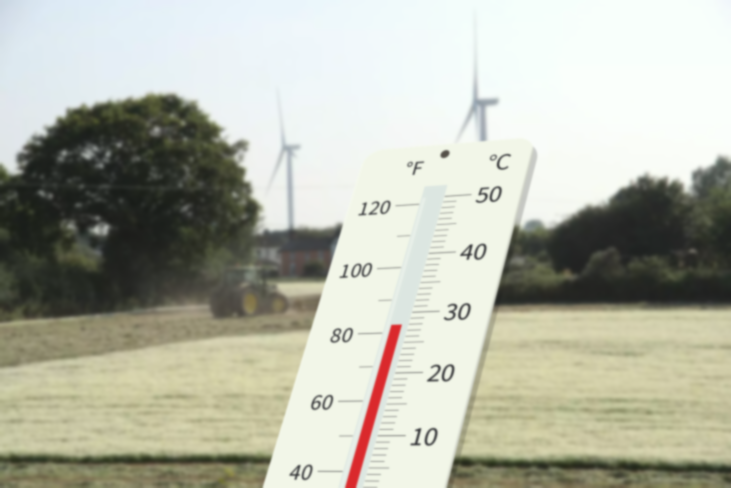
28 °C
